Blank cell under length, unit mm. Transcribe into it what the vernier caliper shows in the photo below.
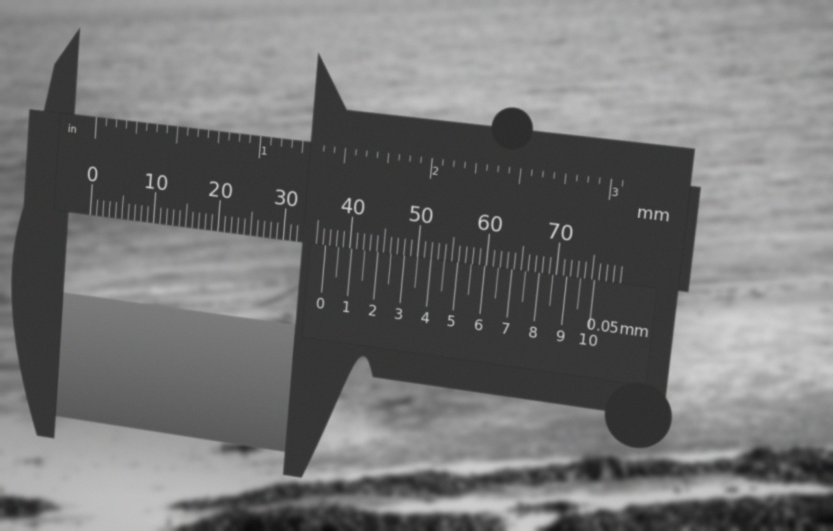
36.4 mm
